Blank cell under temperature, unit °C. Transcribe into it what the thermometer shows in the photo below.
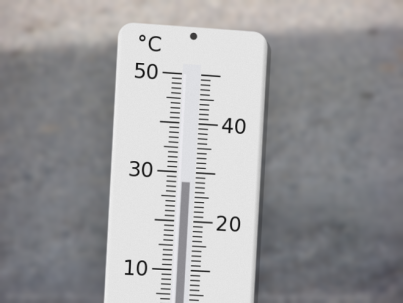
28 °C
